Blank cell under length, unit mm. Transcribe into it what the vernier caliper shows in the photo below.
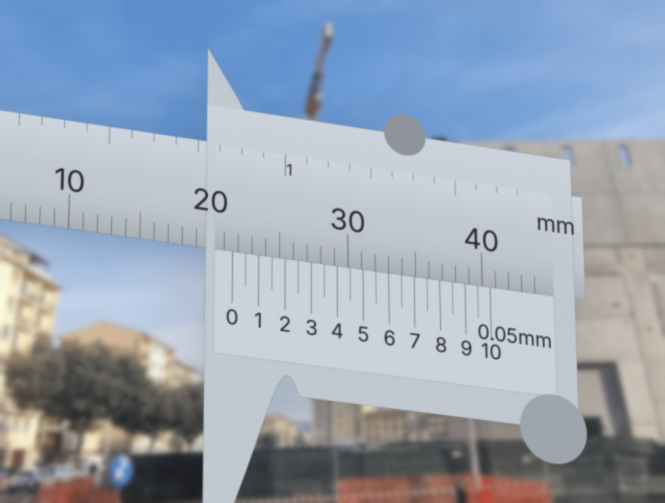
21.6 mm
